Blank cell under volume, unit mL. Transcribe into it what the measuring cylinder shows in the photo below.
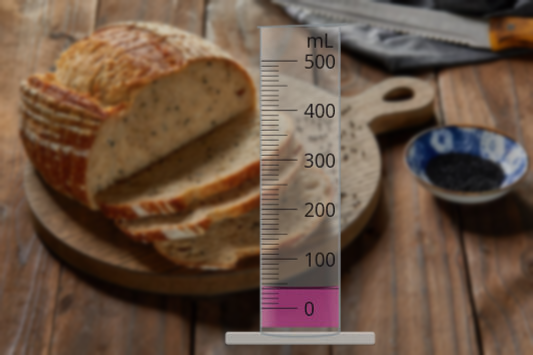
40 mL
